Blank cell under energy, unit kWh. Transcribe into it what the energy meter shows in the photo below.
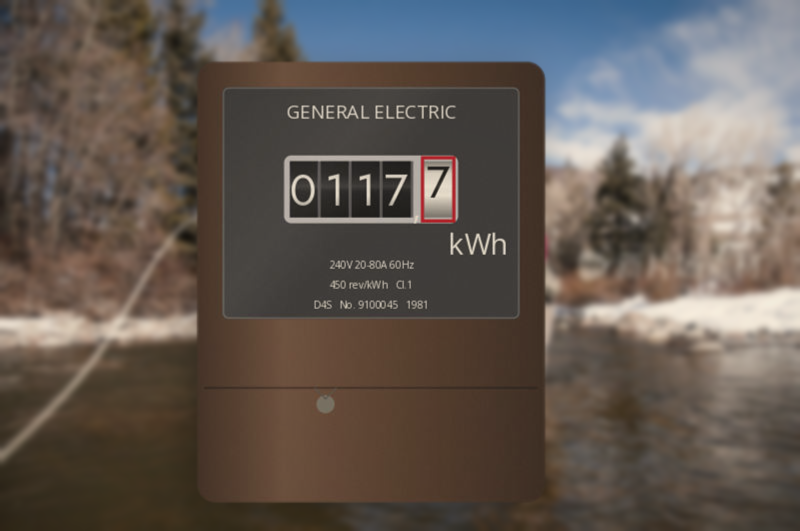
117.7 kWh
